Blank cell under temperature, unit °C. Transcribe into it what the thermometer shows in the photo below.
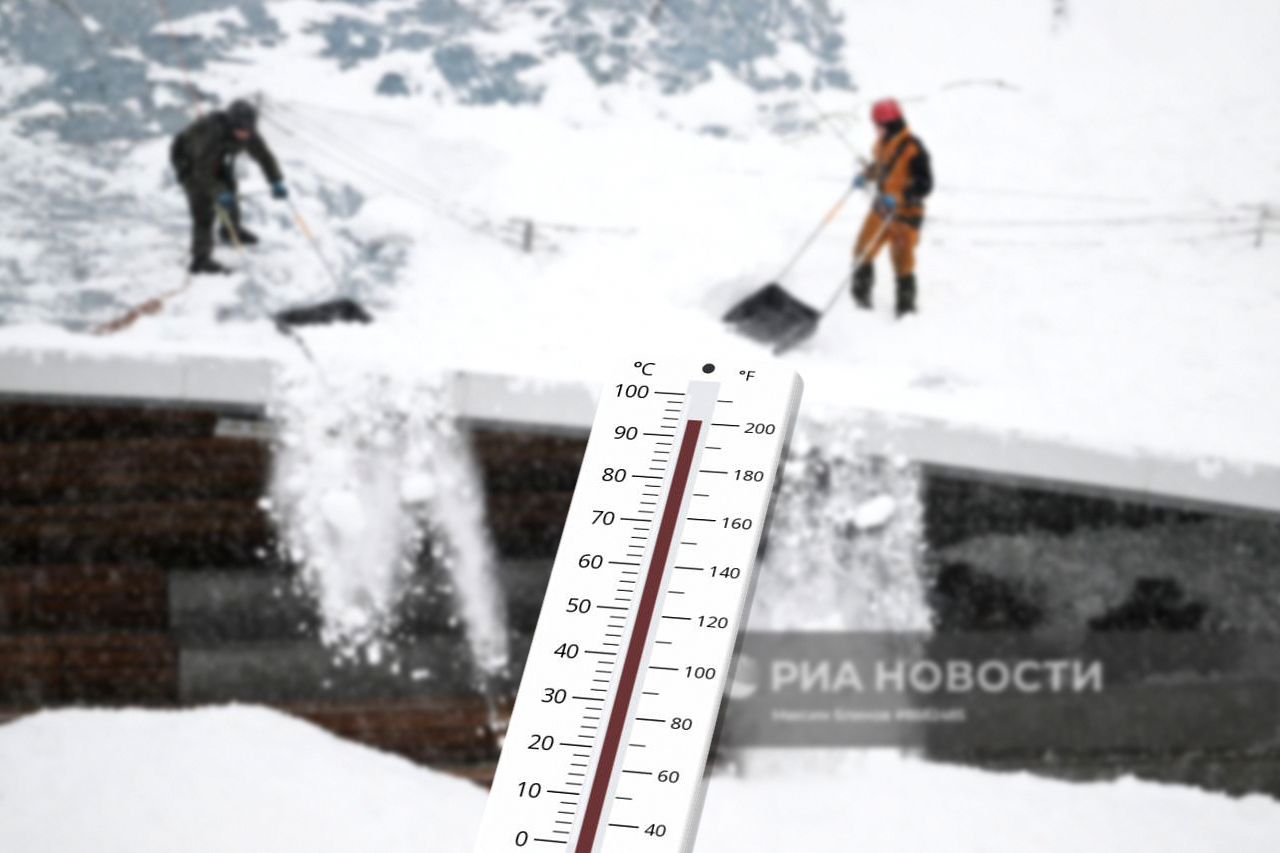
94 °C
